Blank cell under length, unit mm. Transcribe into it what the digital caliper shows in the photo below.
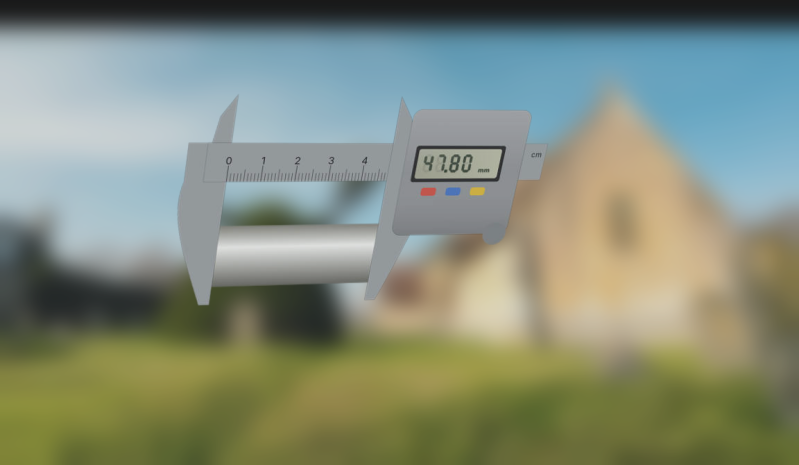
47.80 mm
